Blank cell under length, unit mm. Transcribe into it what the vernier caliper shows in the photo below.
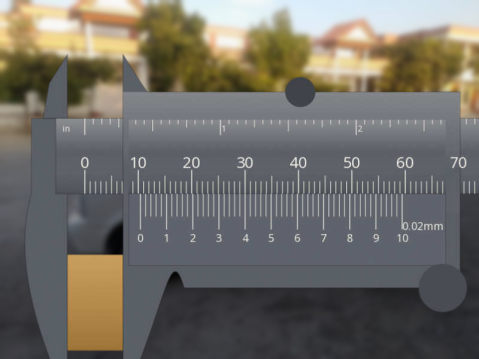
10.4 mm
